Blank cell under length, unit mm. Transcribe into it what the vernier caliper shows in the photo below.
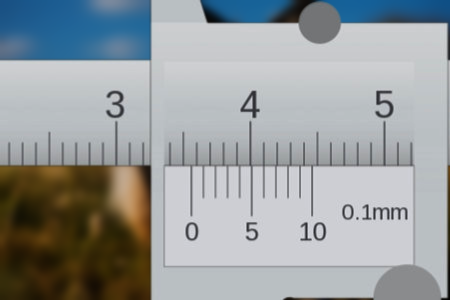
35.6 mm
